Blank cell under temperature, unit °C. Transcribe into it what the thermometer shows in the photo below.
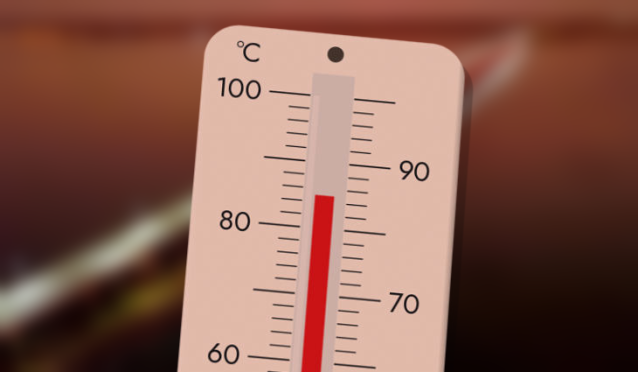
85 °C
